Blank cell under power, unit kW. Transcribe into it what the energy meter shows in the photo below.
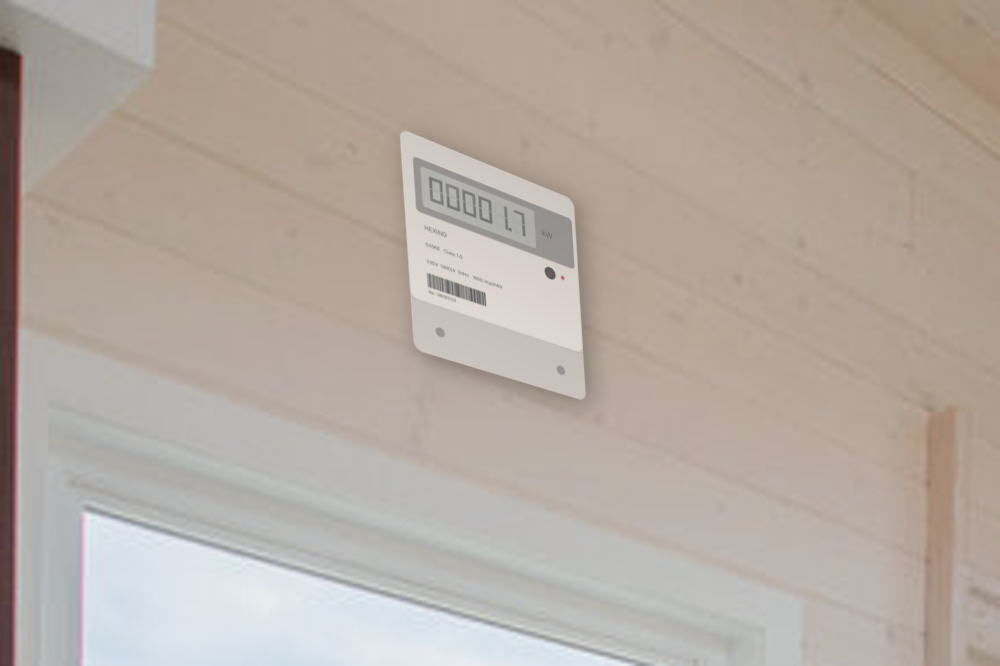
1.7 kW
